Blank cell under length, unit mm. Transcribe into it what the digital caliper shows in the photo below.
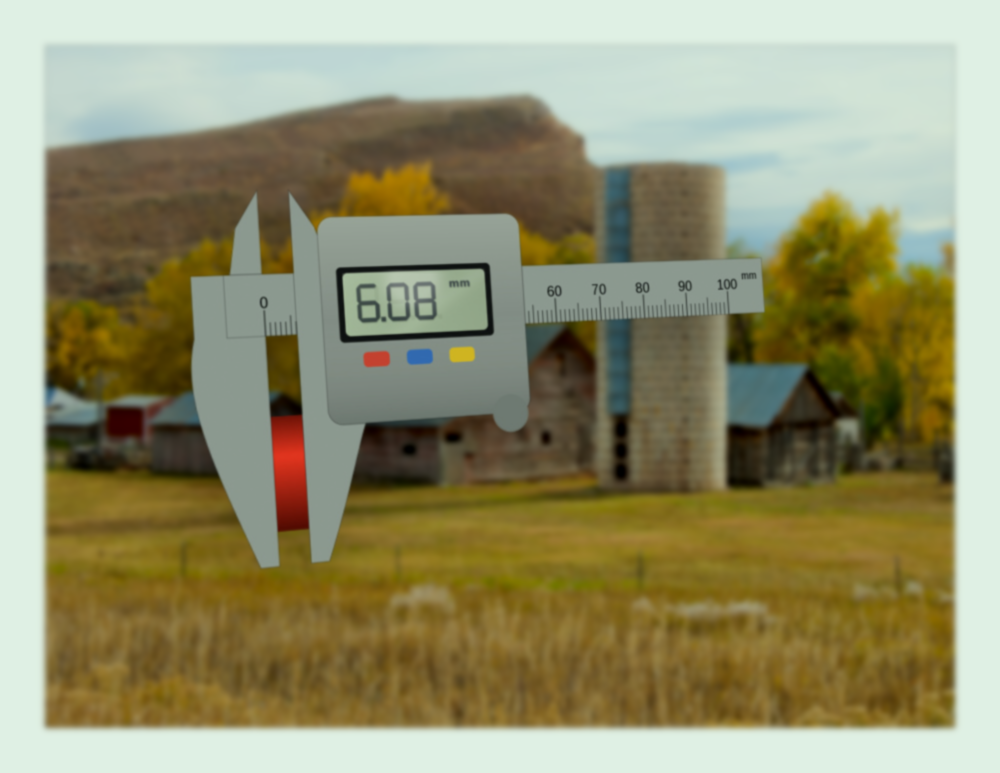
6.08 mm
